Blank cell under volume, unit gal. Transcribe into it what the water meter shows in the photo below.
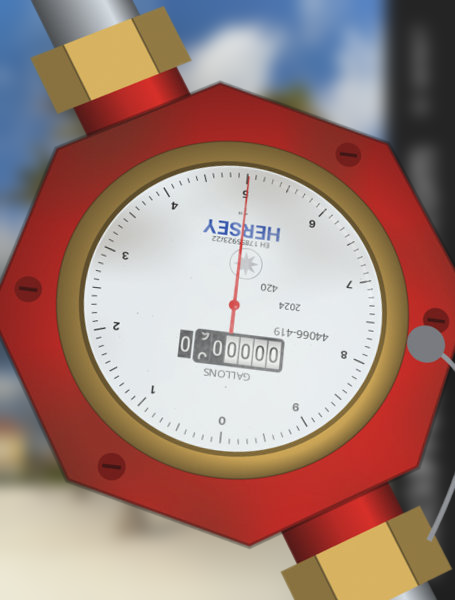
55.0 gal
